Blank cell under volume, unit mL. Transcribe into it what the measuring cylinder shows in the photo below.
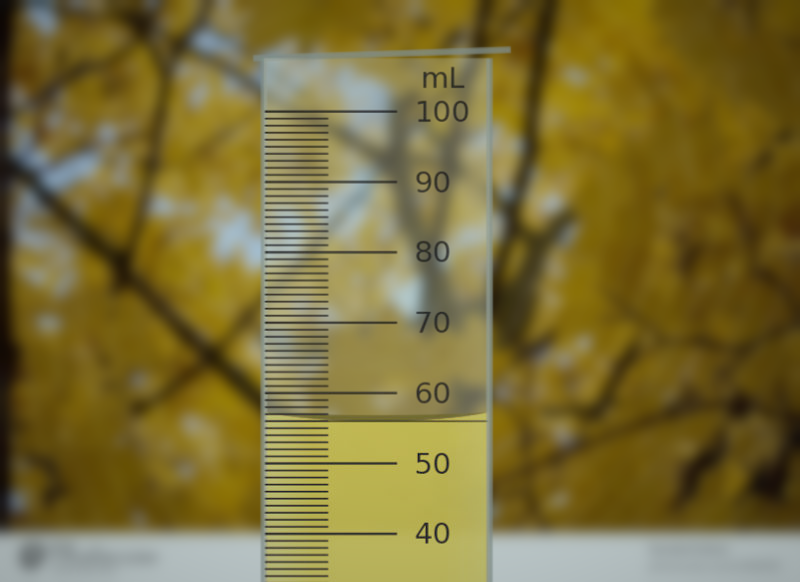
56 mL
